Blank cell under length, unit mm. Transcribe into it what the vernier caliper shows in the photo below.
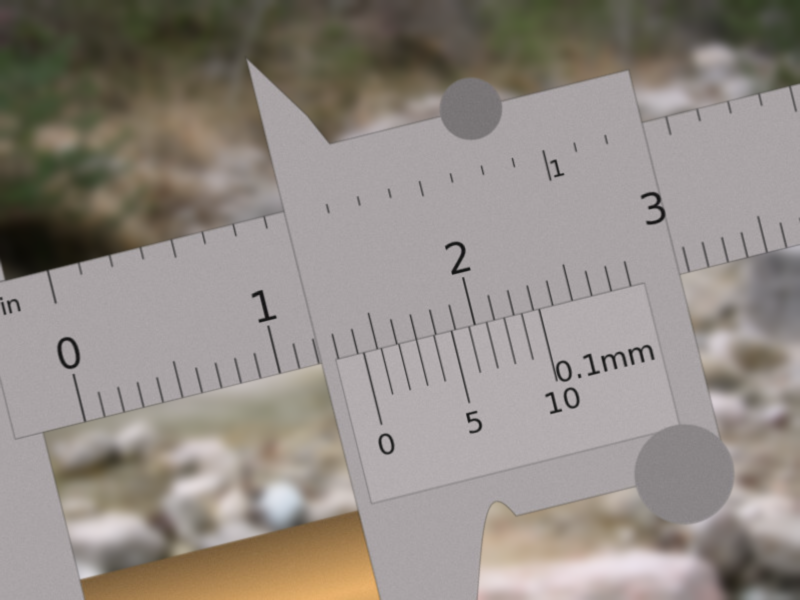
14.3 mm
